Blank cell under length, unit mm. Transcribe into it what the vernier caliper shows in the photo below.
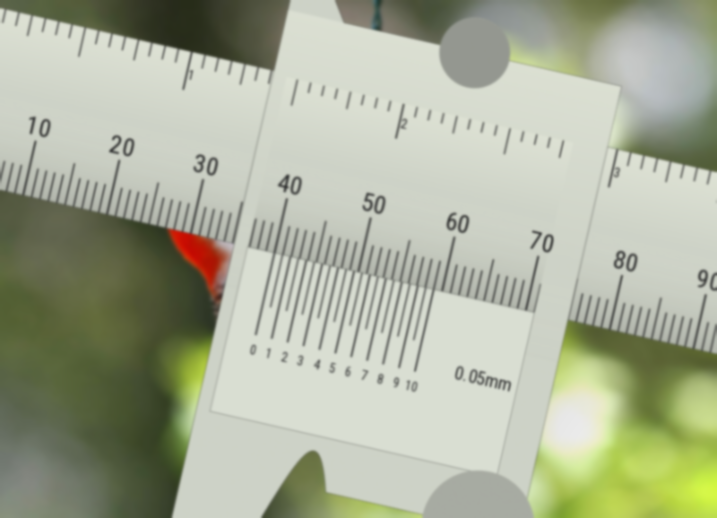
40.0 mm
